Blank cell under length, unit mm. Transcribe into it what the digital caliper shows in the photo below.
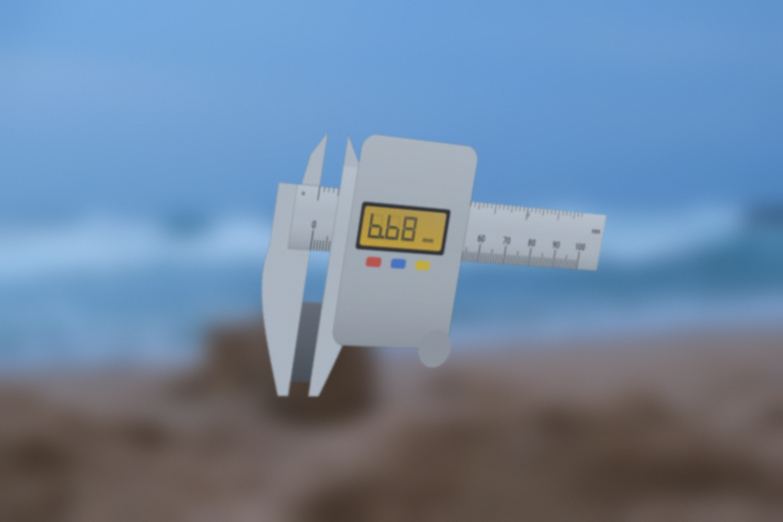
6.68 mm
